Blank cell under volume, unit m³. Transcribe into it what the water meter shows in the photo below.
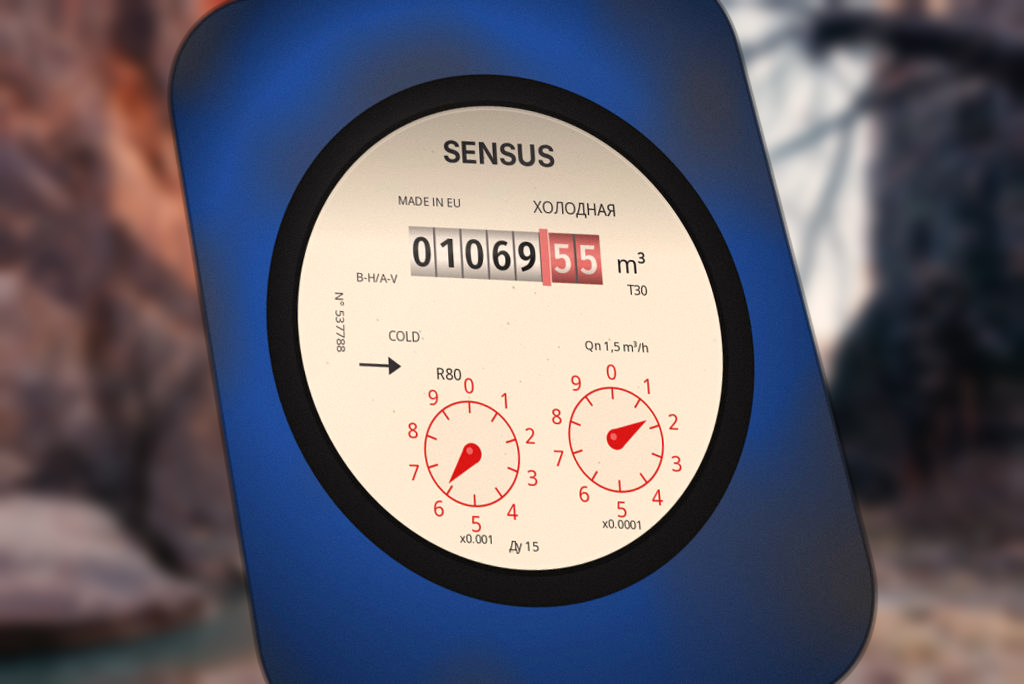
1069.5561 m³
